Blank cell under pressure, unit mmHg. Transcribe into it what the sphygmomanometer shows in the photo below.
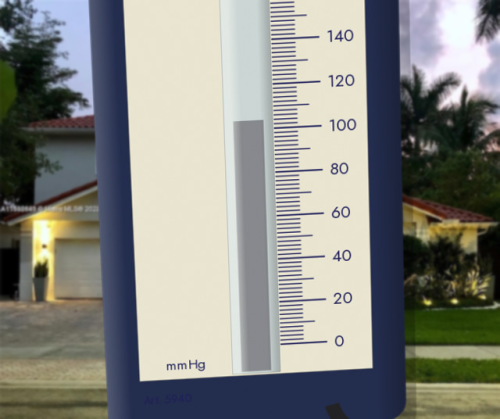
104 mmHg
